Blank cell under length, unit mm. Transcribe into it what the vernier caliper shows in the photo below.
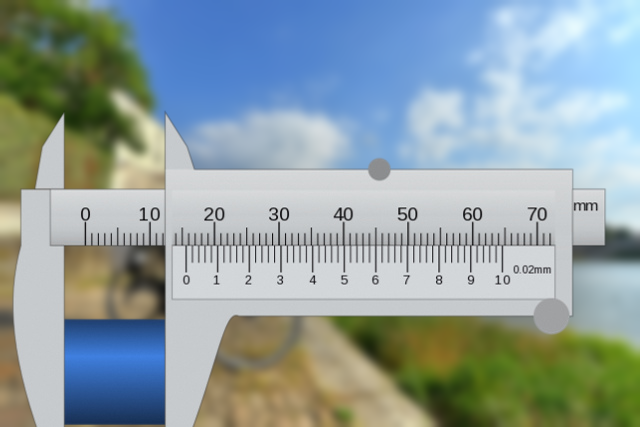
15.6 mm
